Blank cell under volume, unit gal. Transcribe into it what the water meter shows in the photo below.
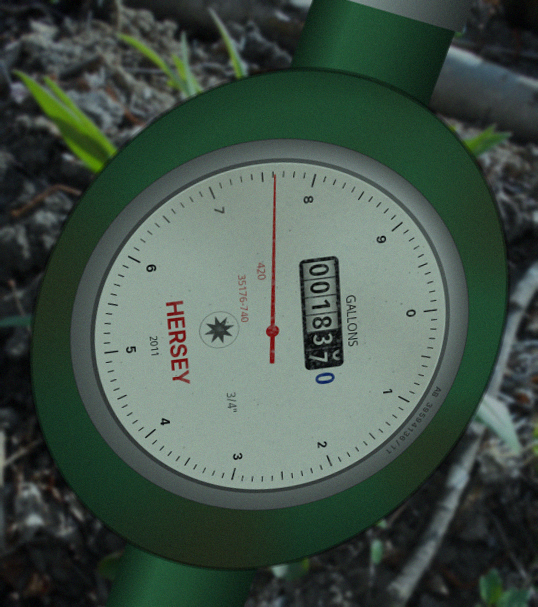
18367.6 gal
